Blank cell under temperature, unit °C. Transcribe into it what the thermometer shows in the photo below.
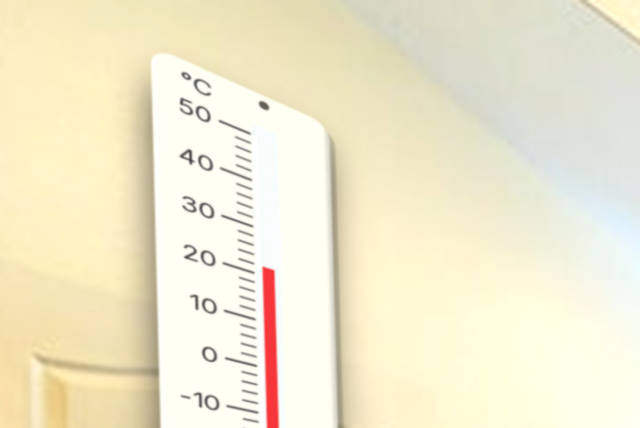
22 °C
